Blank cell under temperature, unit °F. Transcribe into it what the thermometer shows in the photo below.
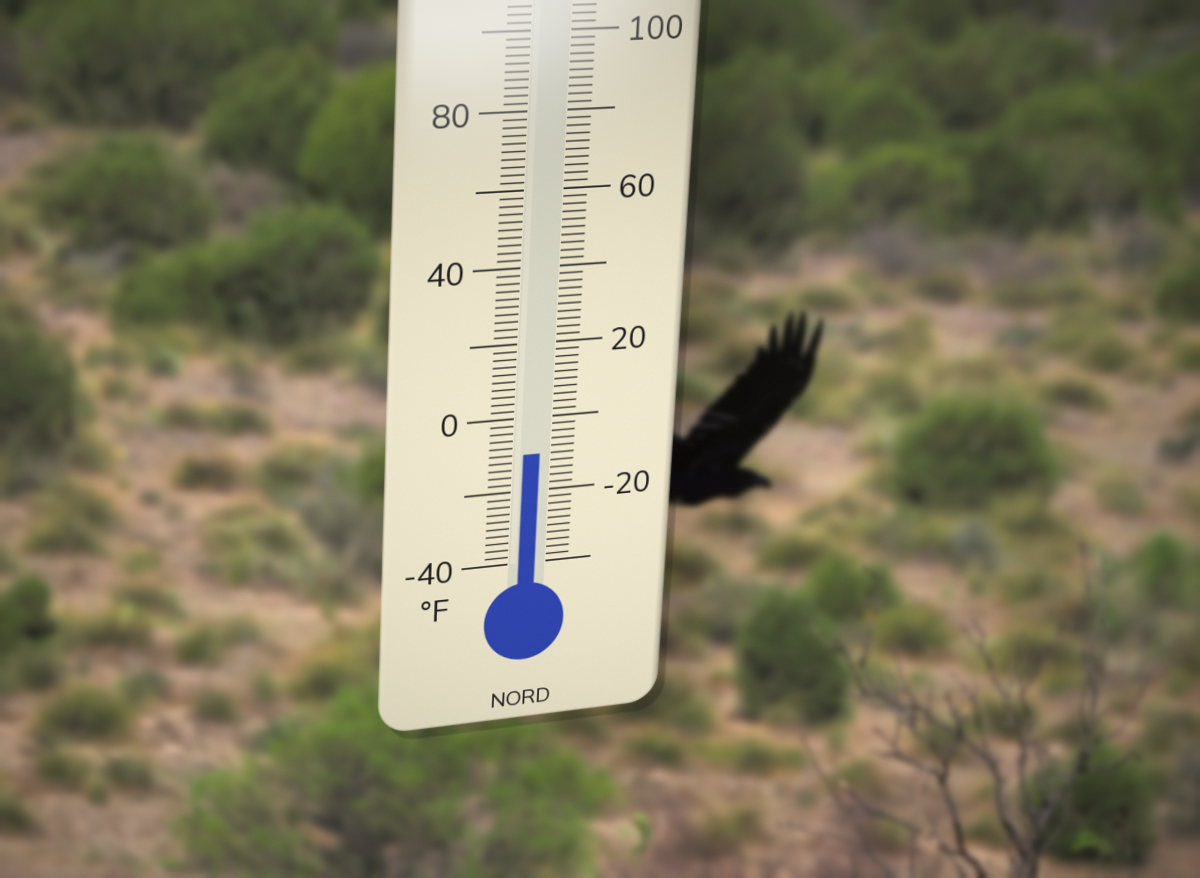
-10 °F
